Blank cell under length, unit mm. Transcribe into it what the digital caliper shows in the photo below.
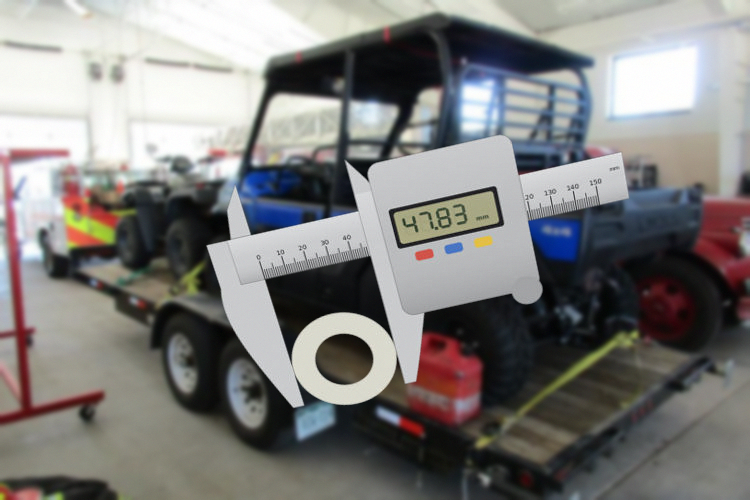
47.83 mm
